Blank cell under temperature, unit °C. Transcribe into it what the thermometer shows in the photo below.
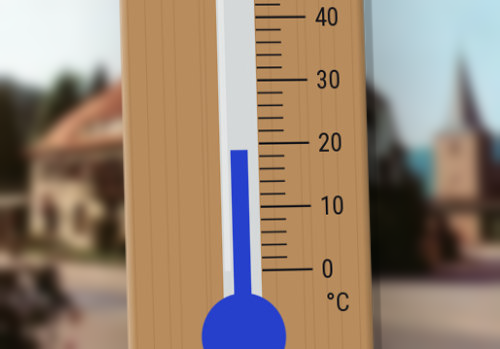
19 °C
